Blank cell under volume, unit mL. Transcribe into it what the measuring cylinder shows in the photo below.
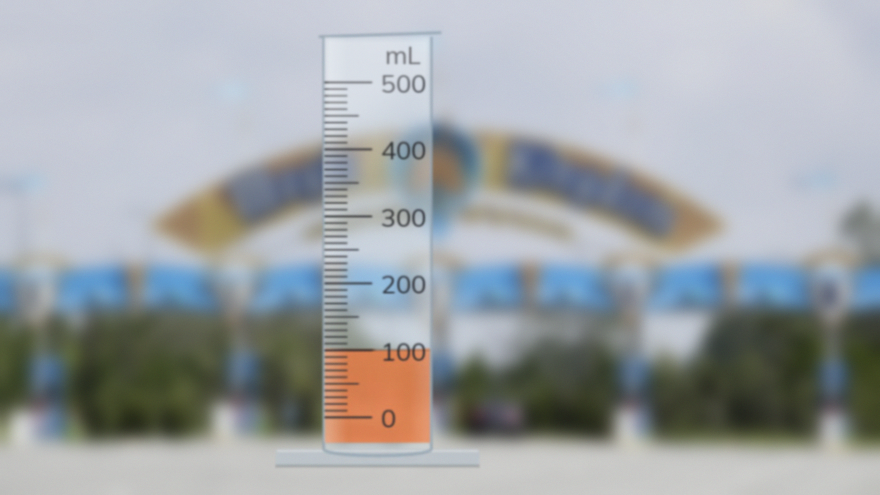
100 mL
